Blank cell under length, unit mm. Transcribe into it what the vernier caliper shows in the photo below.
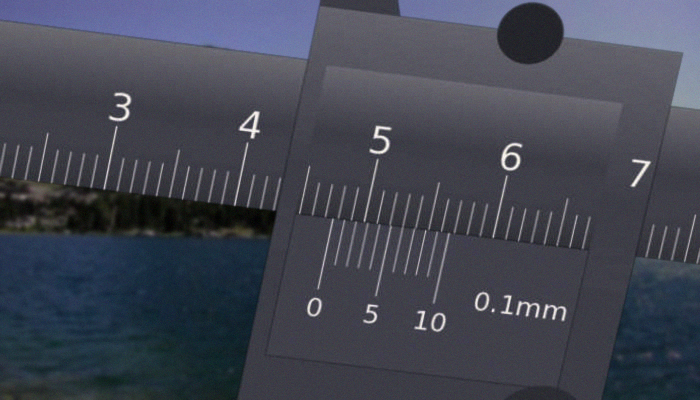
47.6 mm
